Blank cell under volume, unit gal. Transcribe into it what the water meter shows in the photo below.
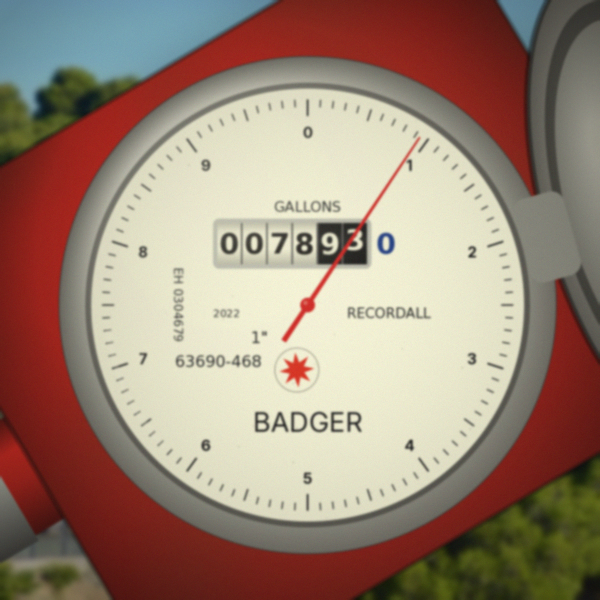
78930.9 gal
